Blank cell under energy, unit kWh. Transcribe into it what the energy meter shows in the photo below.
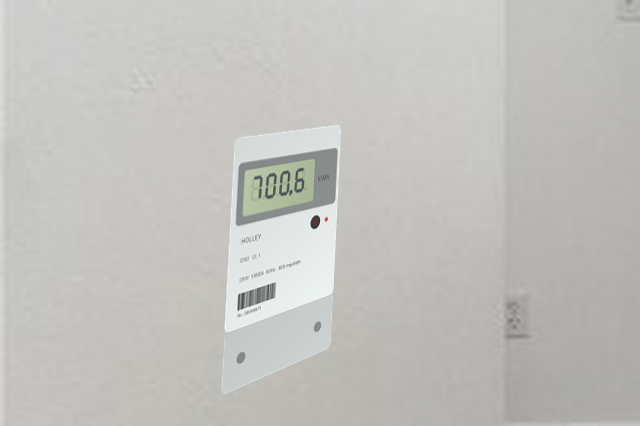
700.6 kWh
